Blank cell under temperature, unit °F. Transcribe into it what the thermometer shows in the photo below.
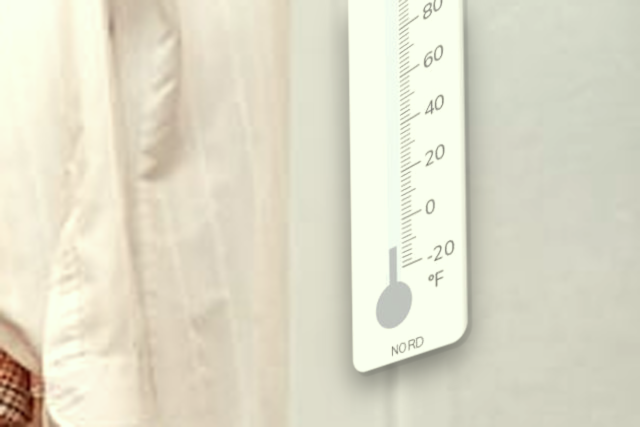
-10 °F
